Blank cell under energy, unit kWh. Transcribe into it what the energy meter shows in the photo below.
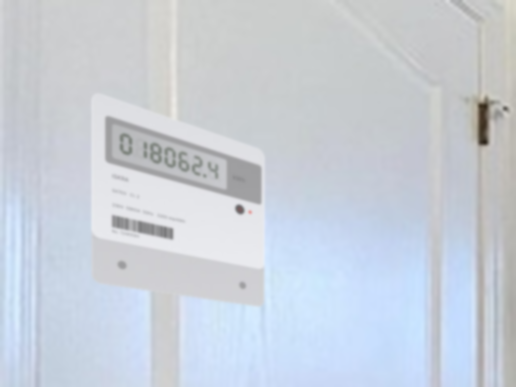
18062.4 kWh
